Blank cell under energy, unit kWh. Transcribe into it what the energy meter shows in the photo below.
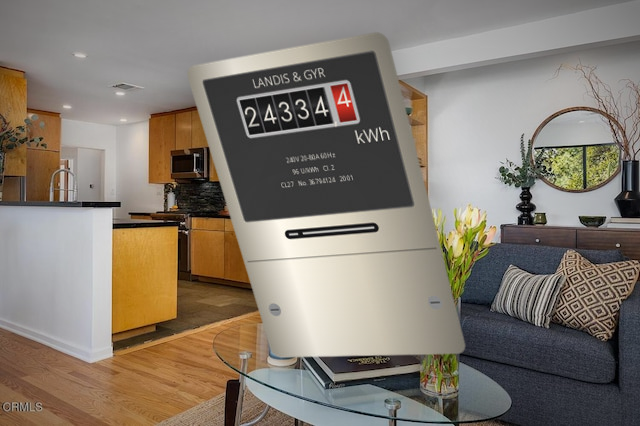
24334.4 kWh
